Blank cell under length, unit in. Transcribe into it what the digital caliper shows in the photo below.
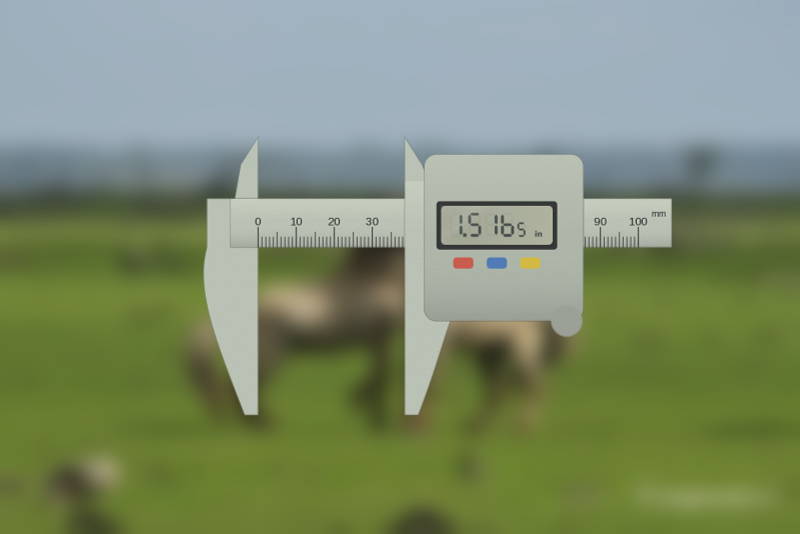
1.5165 in
